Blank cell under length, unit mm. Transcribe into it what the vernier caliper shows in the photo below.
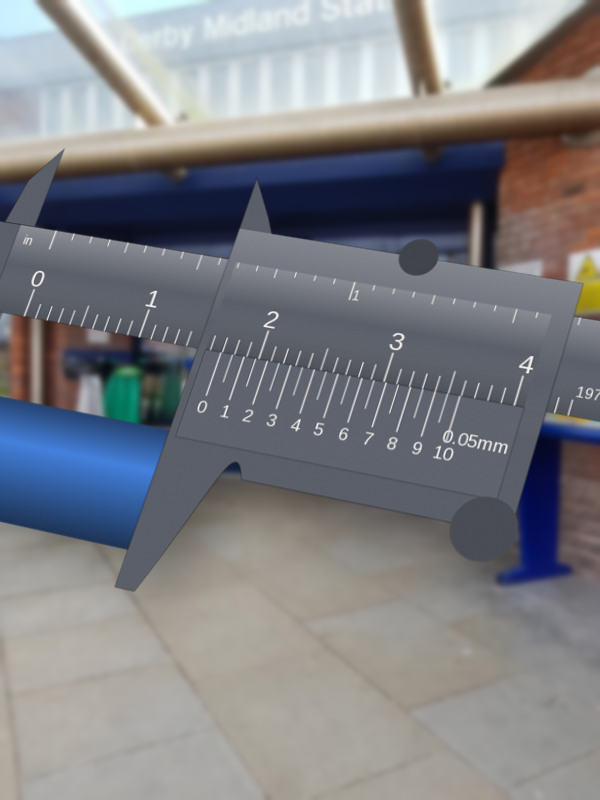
16.9 mm
